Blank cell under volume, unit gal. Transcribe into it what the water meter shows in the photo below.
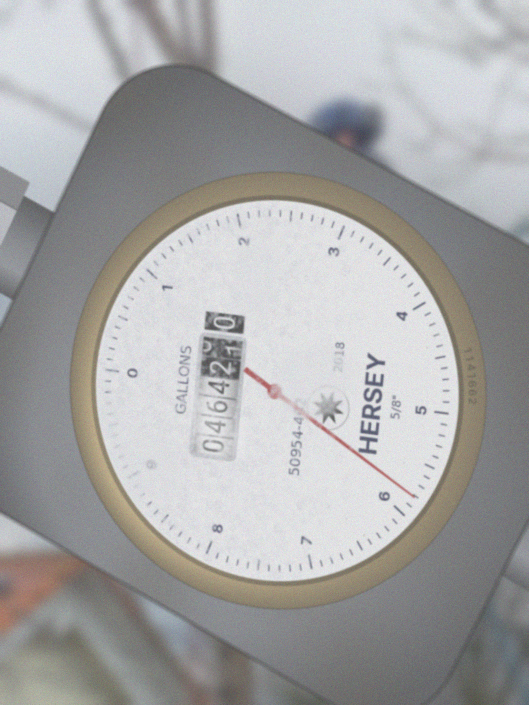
464205.8 gal
